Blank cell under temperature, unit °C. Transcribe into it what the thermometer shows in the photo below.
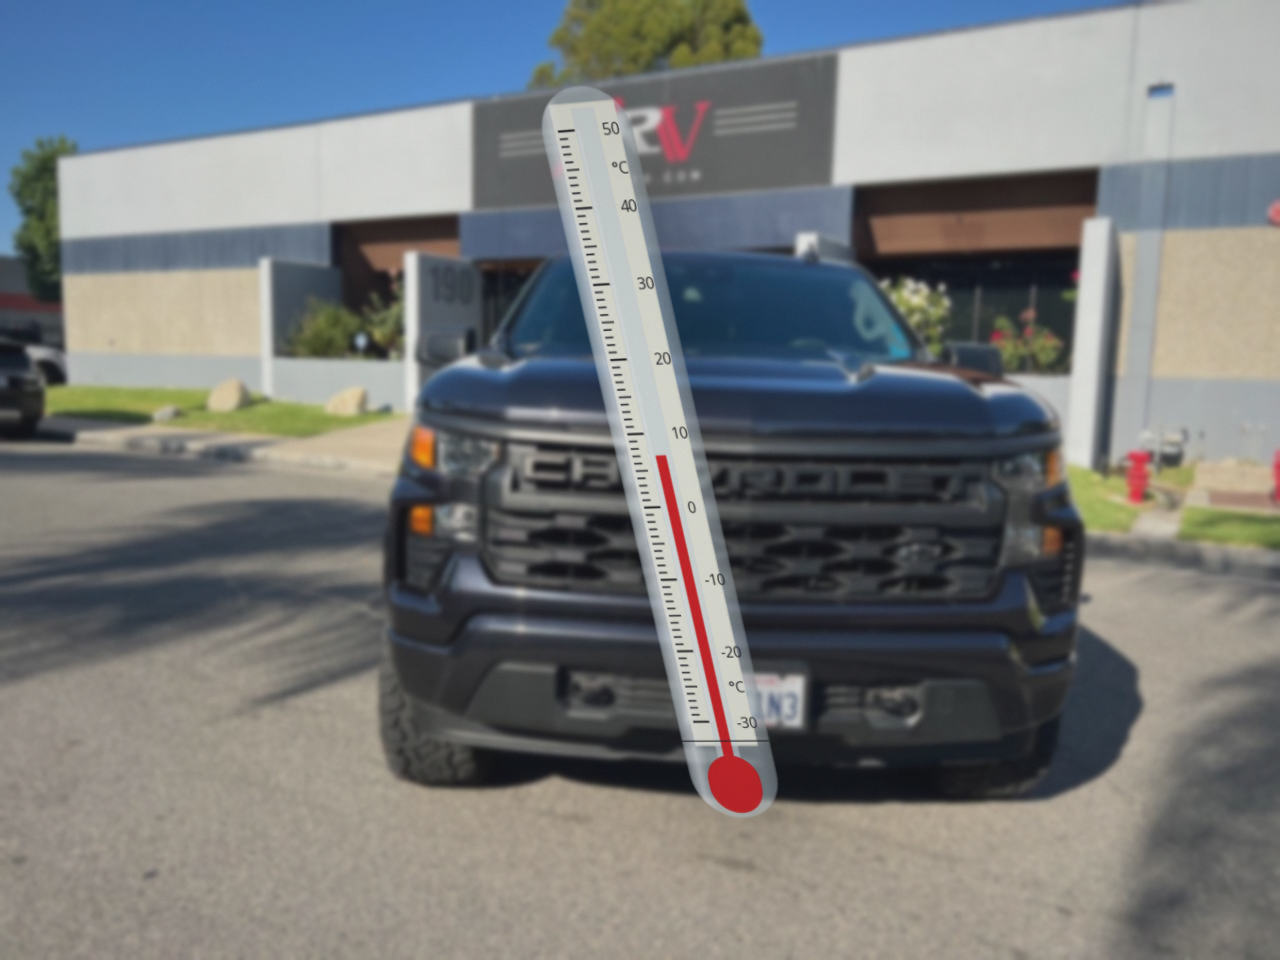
7 °C
